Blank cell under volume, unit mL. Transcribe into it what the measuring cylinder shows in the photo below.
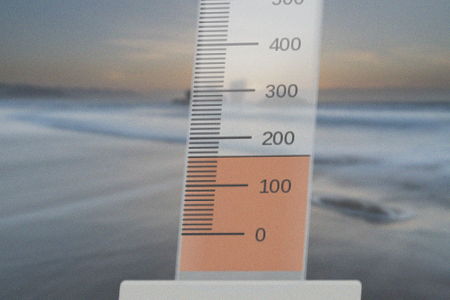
160 mL
